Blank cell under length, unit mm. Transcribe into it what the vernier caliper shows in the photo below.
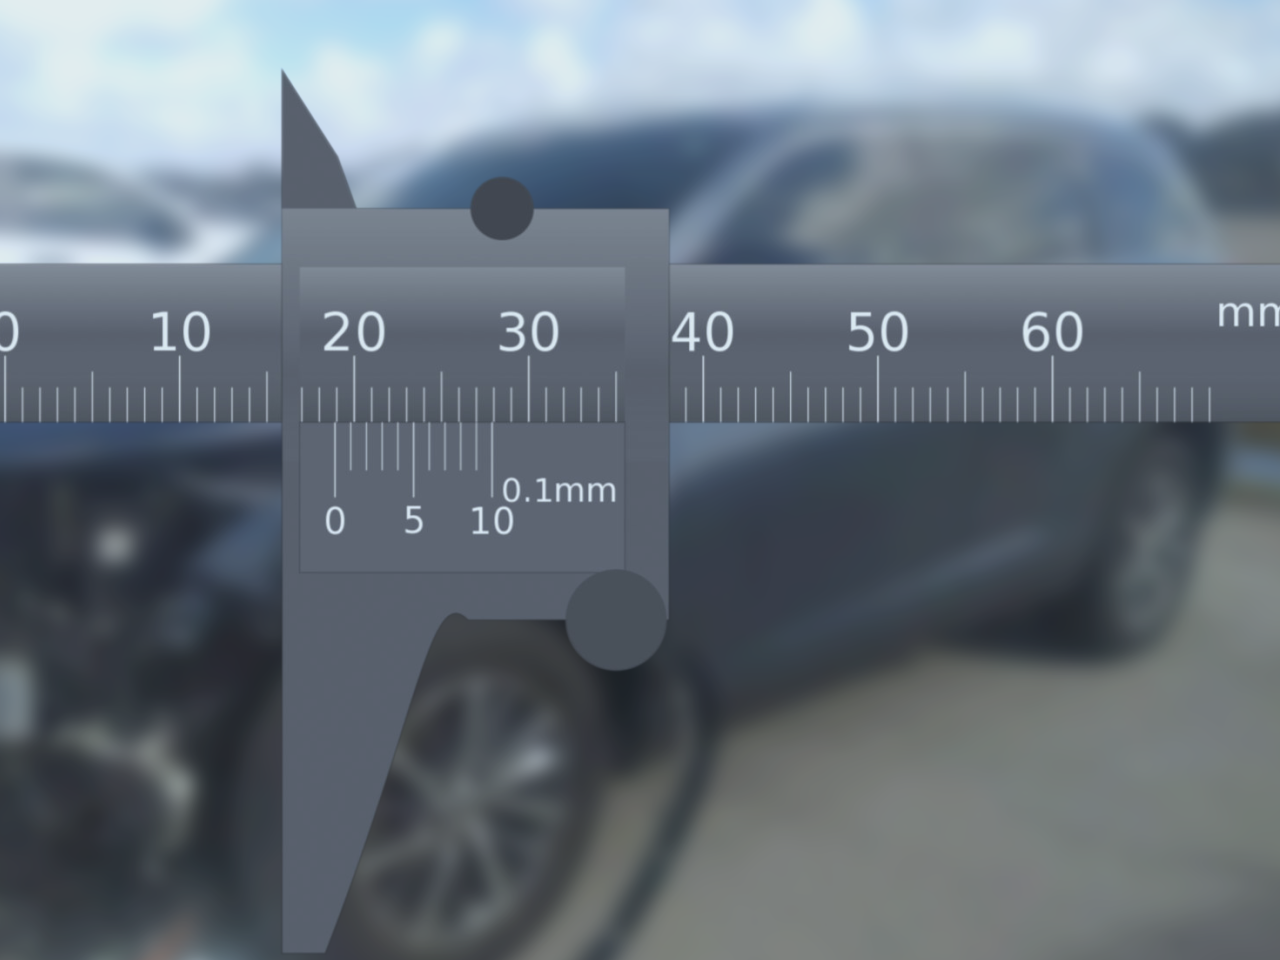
18.9 mm
